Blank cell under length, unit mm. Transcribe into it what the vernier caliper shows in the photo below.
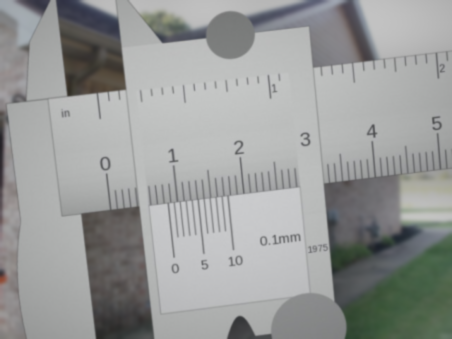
8.6 mm
